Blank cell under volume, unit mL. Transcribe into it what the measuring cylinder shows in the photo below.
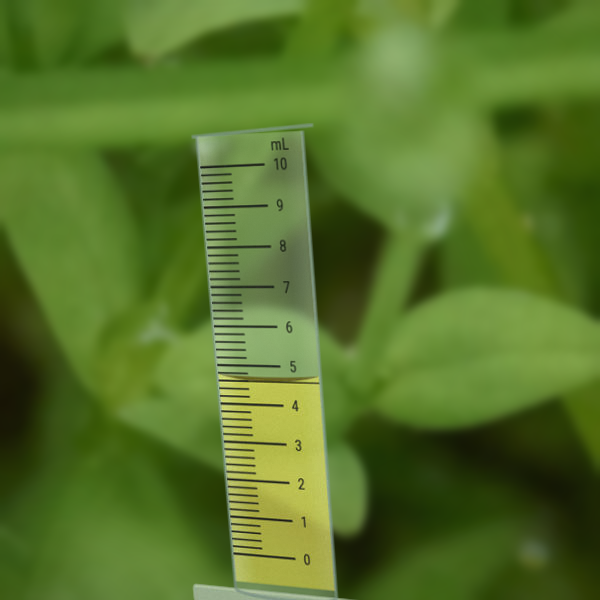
4.6 mL
